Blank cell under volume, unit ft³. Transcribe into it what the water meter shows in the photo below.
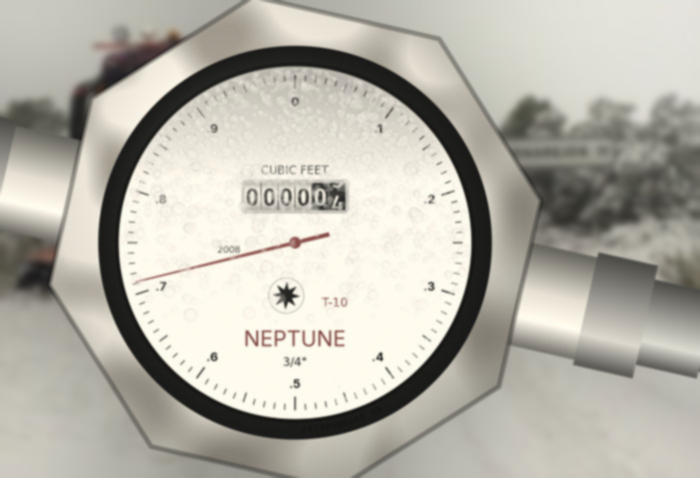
3.71 ft³
